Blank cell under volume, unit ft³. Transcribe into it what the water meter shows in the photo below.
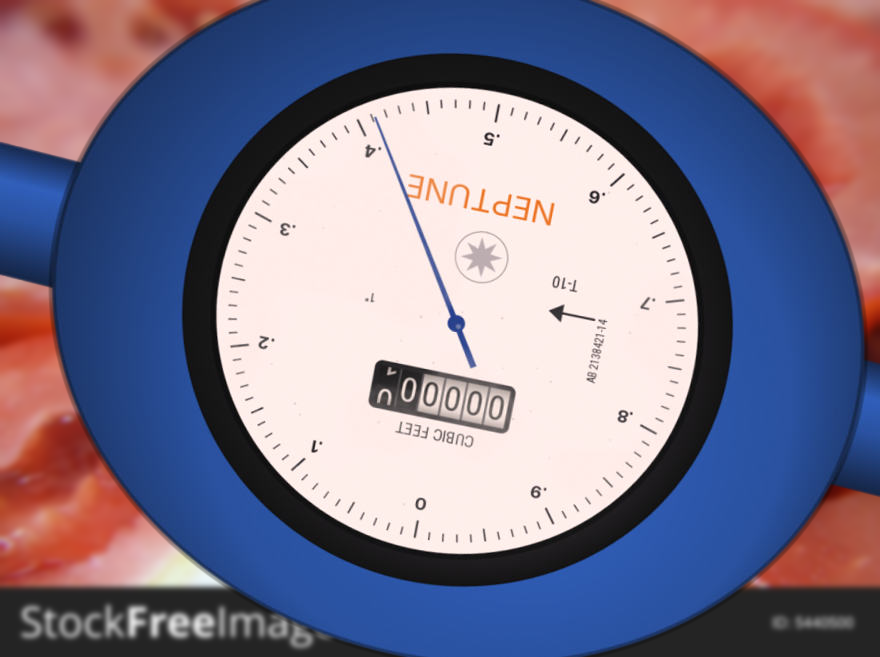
0.41 ft³
